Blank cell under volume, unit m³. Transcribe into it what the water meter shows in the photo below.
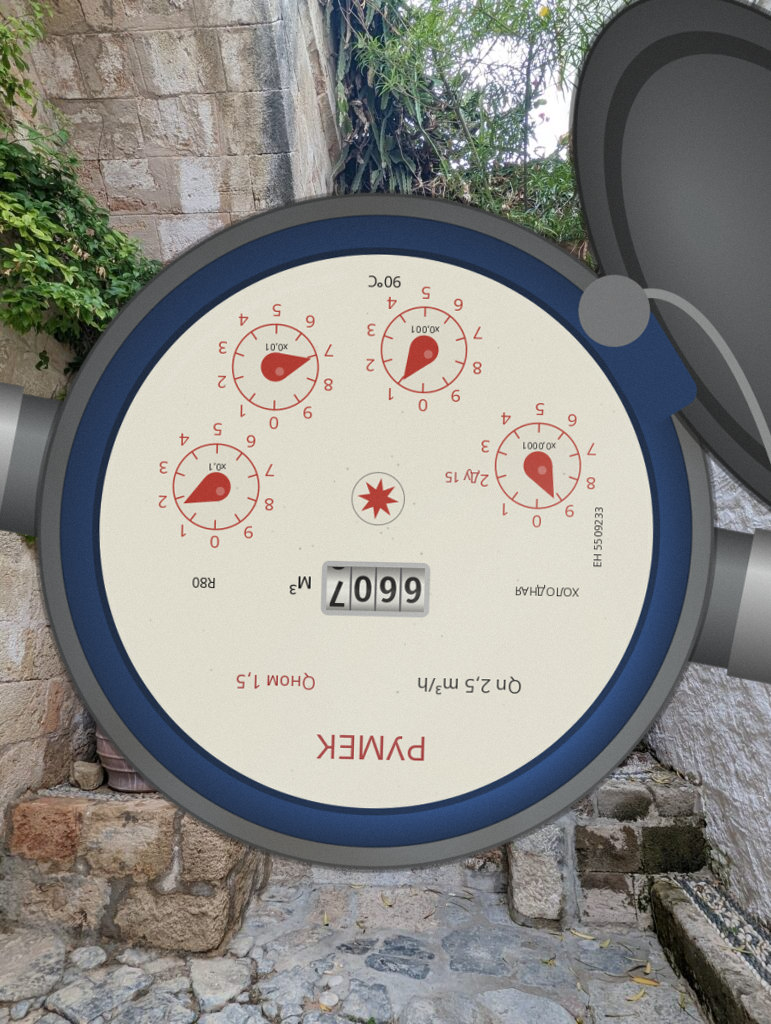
6607.1709 m³
